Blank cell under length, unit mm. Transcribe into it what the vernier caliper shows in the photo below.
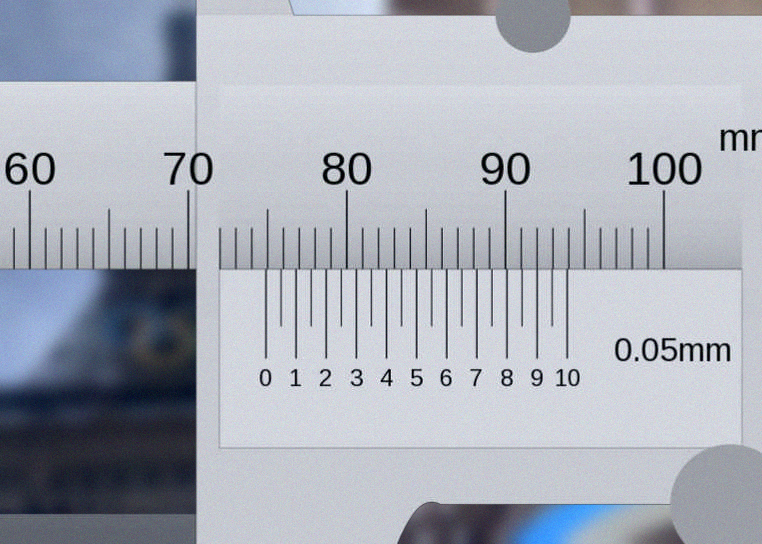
74.9 mm
